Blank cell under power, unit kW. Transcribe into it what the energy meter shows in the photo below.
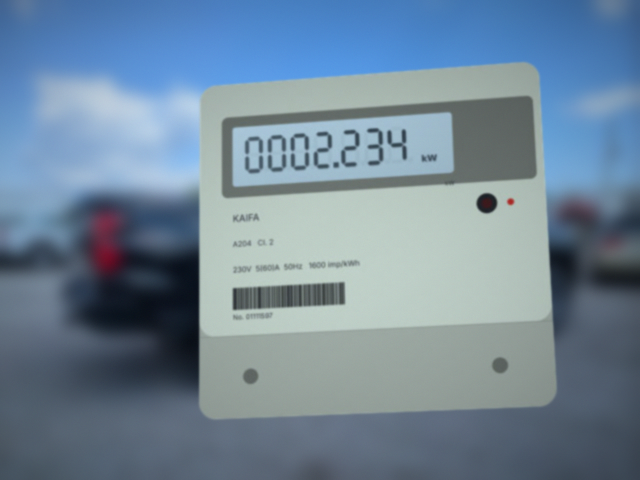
2.234 kW
